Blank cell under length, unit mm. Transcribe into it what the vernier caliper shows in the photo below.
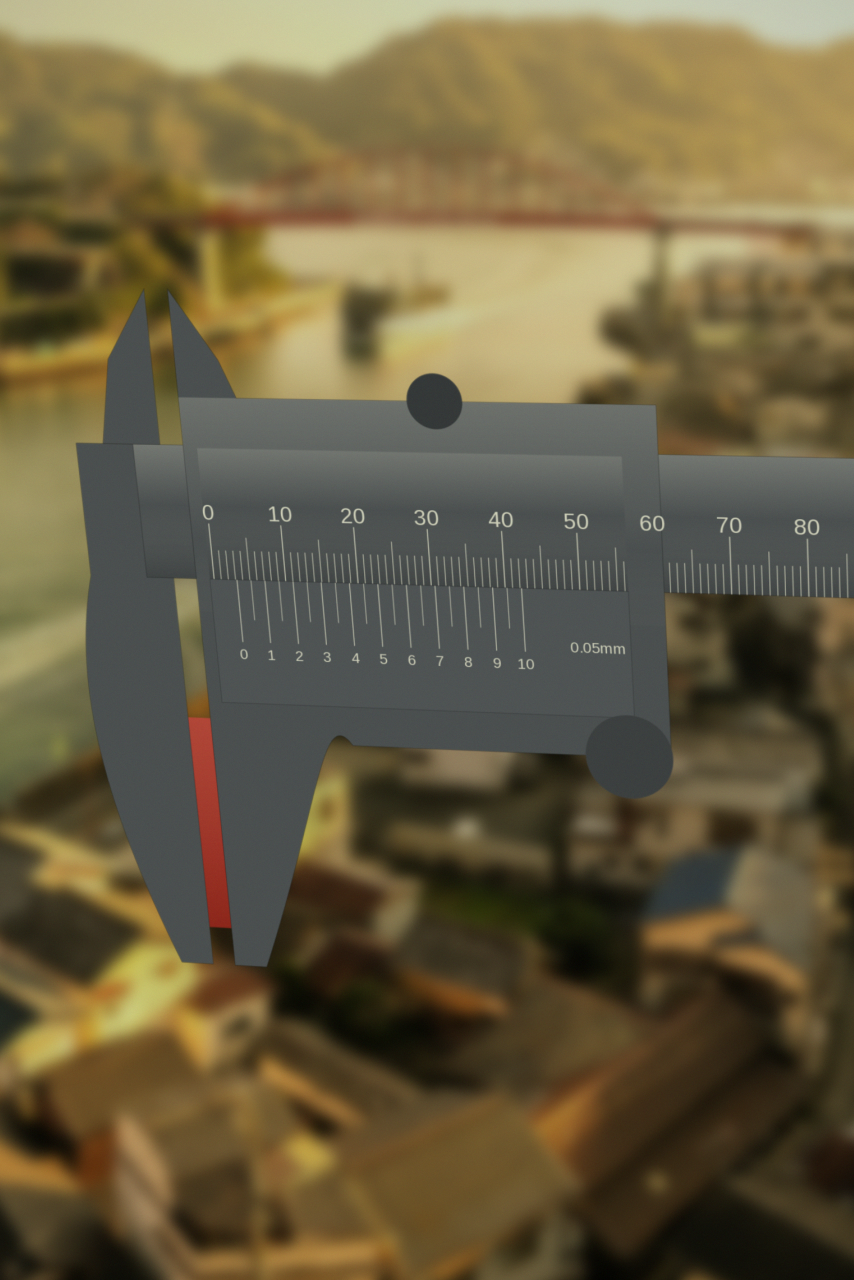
3.2 mm
